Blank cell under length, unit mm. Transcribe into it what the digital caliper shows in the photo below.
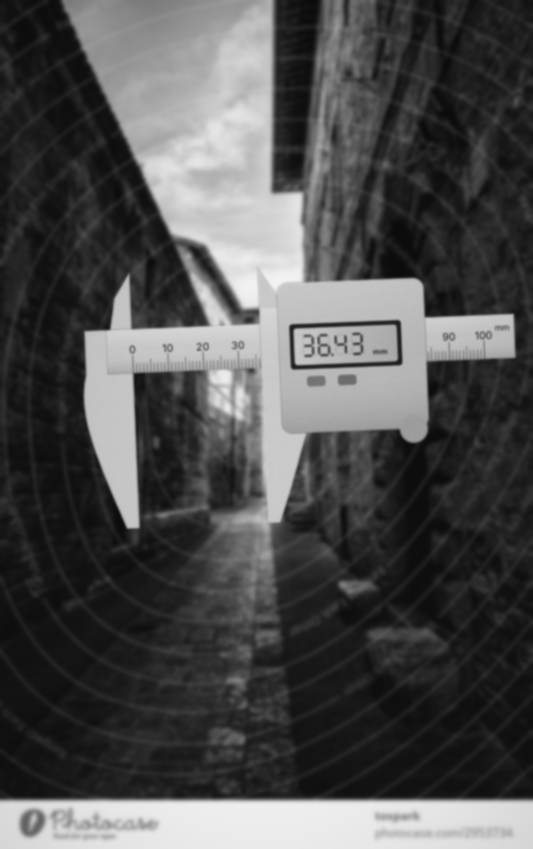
36.43 mm
